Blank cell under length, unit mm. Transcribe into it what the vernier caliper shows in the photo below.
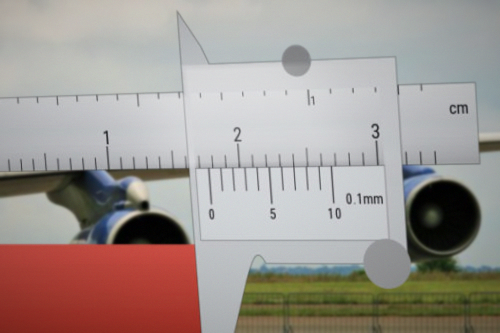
17.7 mm
